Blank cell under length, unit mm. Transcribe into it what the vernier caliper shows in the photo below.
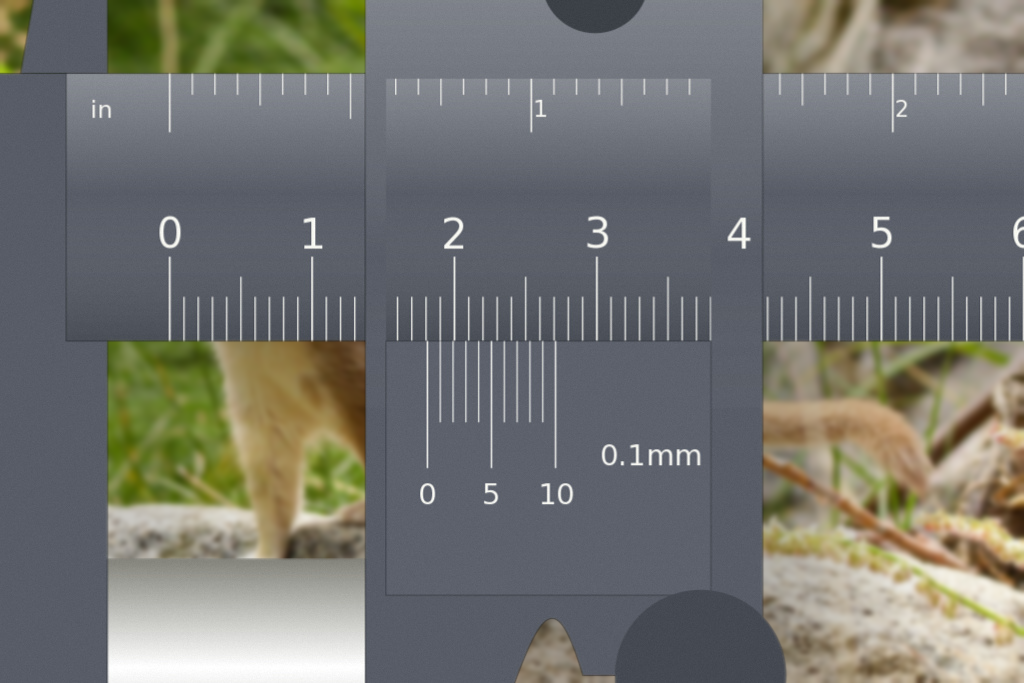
18.1 mm
